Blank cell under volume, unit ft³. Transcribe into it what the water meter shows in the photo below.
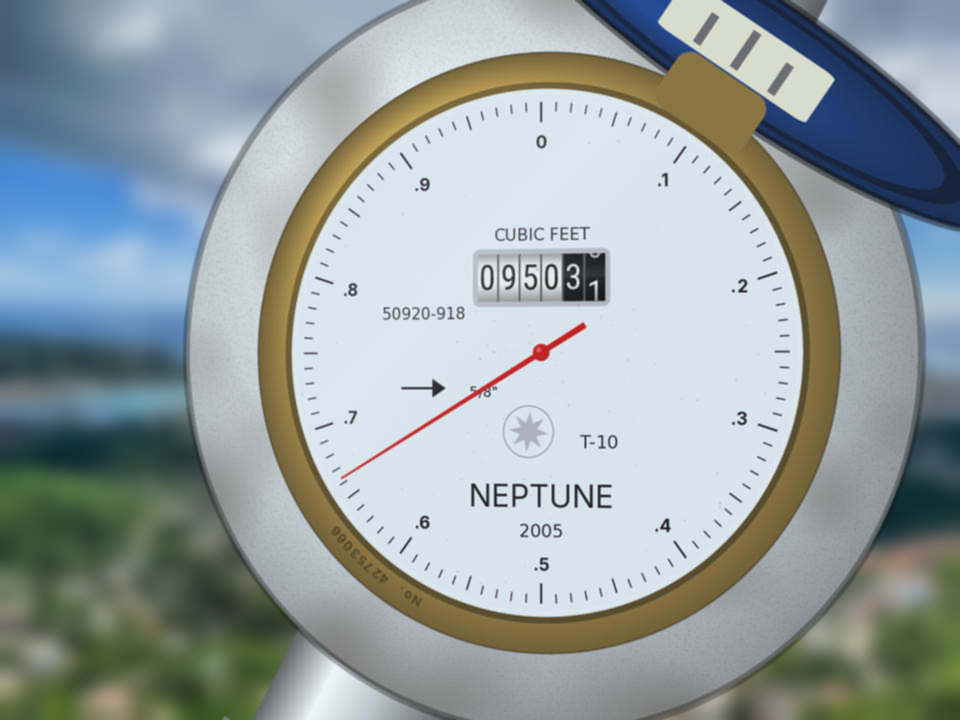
95030.66 ft³
